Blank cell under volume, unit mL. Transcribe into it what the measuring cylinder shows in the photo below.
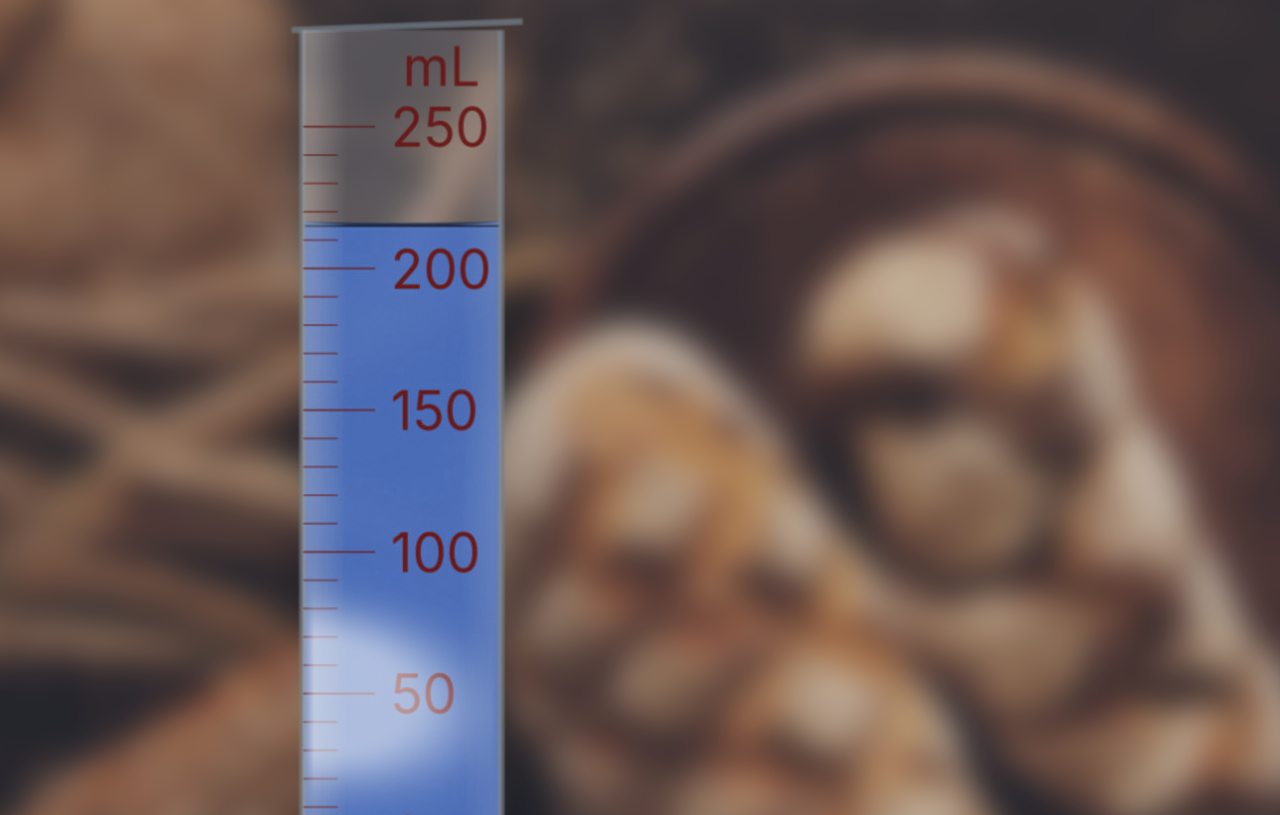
215 mL
